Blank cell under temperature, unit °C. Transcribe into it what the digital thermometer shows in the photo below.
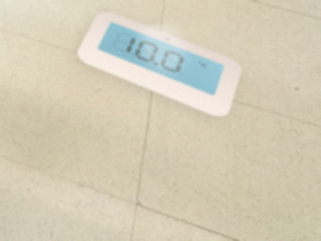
10.0 °C
